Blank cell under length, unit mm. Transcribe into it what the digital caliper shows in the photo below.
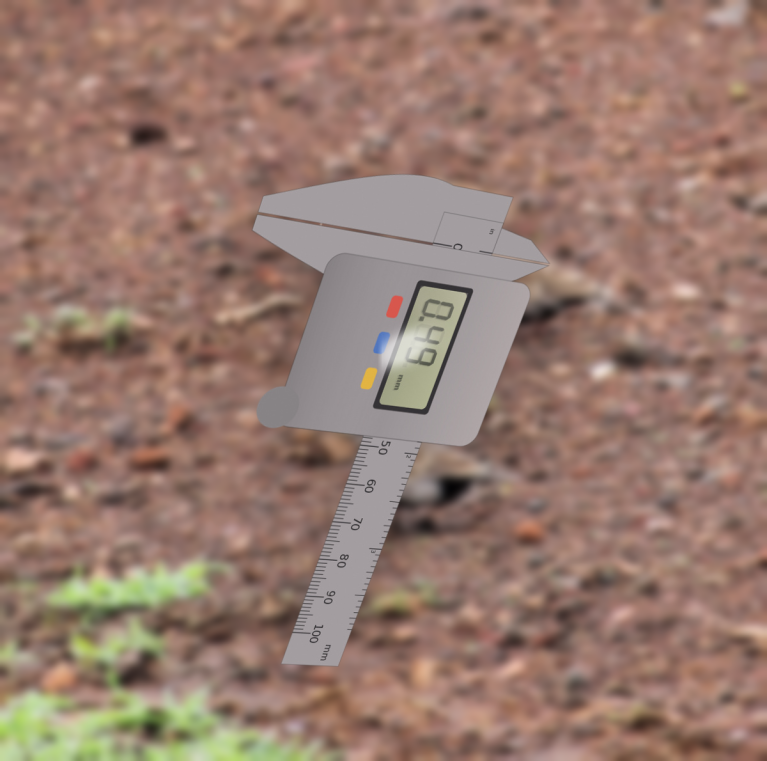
0.49 mm
